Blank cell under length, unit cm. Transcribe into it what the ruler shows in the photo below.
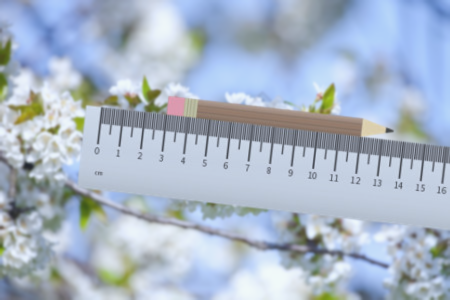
10.5 cm
